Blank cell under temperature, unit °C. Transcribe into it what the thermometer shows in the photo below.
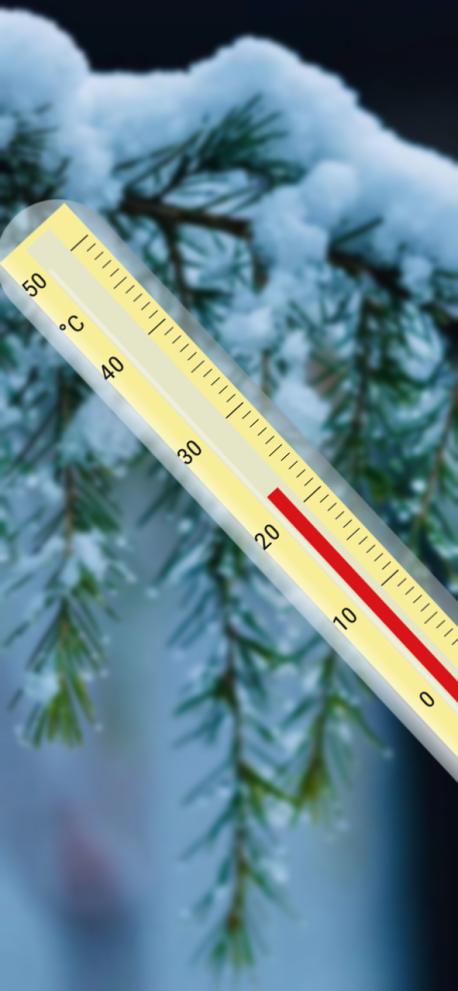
22.5 °C
